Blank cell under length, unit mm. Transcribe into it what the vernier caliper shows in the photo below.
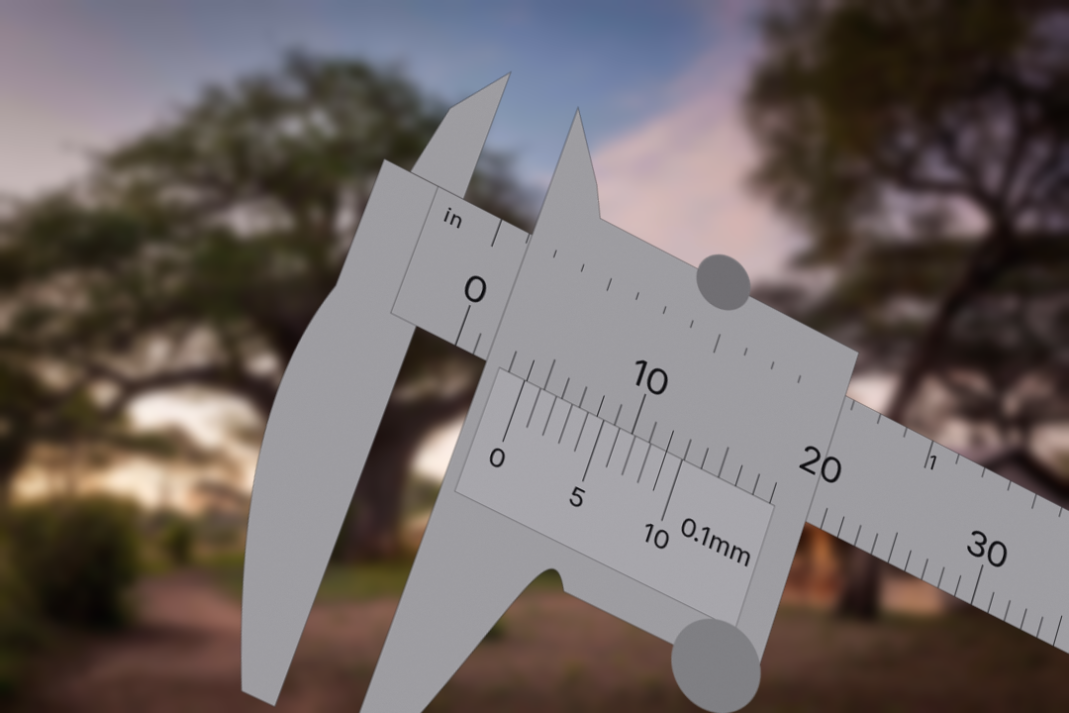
3.9 mm
